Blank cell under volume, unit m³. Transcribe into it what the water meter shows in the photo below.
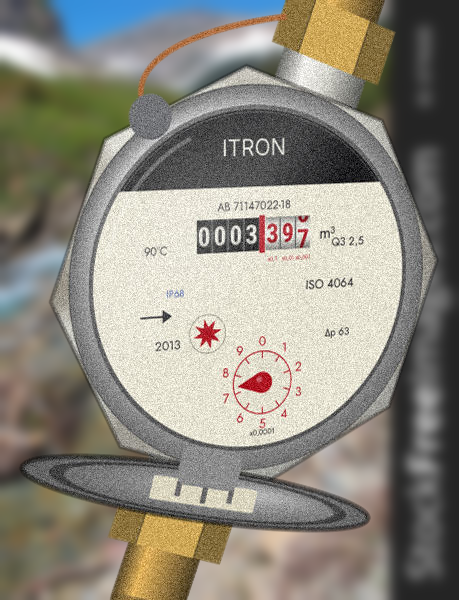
3.3967 m³
